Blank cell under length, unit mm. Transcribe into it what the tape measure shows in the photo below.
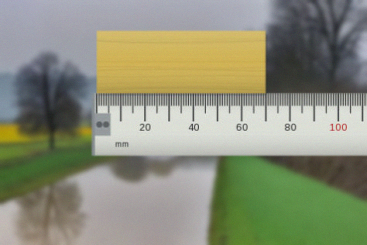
70 mm
